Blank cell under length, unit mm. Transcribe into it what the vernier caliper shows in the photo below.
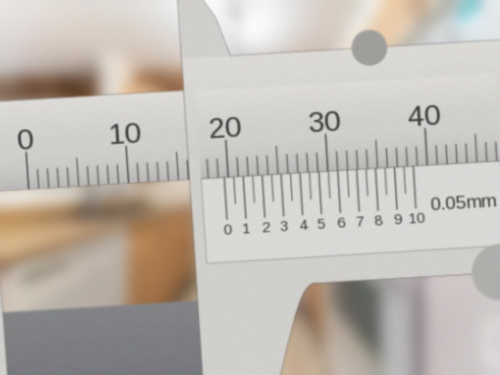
19.6 mm
